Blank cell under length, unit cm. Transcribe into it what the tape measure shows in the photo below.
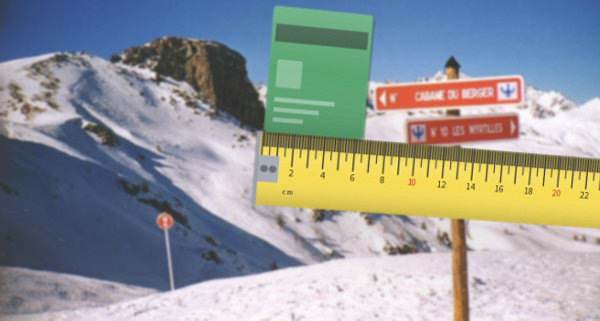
6.5 cm
